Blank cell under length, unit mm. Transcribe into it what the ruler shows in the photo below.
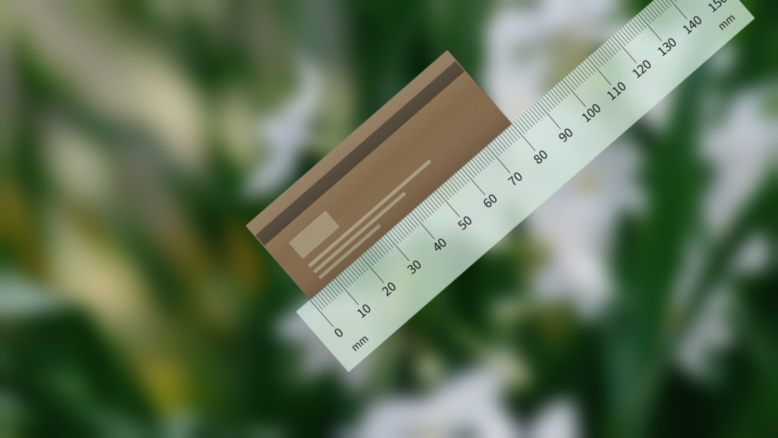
80 mm
